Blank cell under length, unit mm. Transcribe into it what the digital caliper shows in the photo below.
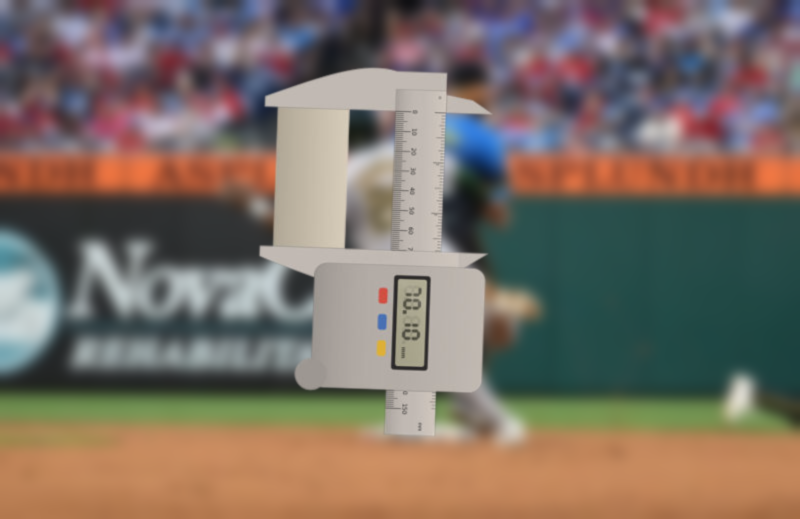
70.10 mm
